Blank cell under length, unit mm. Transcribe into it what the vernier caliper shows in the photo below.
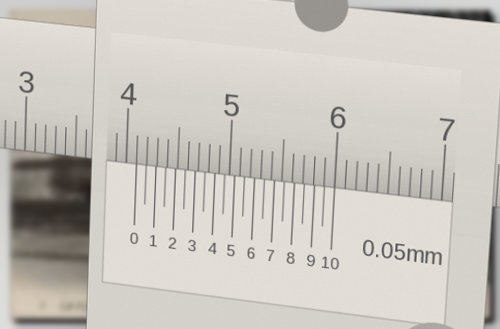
41.0 mm
